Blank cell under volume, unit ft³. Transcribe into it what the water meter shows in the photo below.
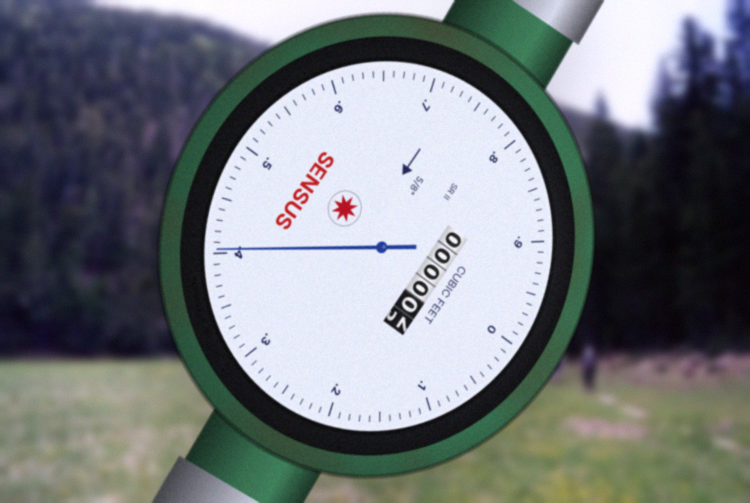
2.40 ft³
